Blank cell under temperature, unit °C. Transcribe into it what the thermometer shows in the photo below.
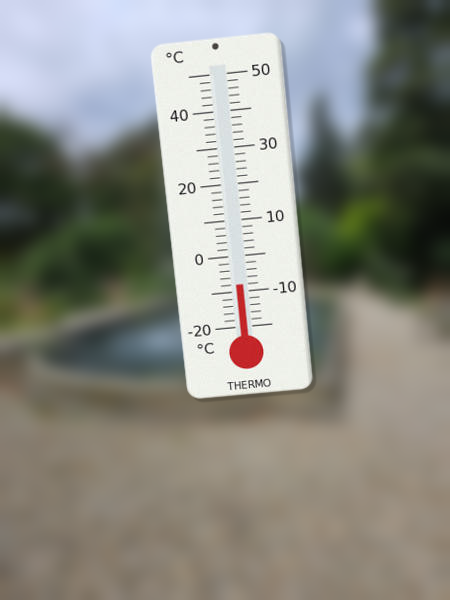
-8 °C
